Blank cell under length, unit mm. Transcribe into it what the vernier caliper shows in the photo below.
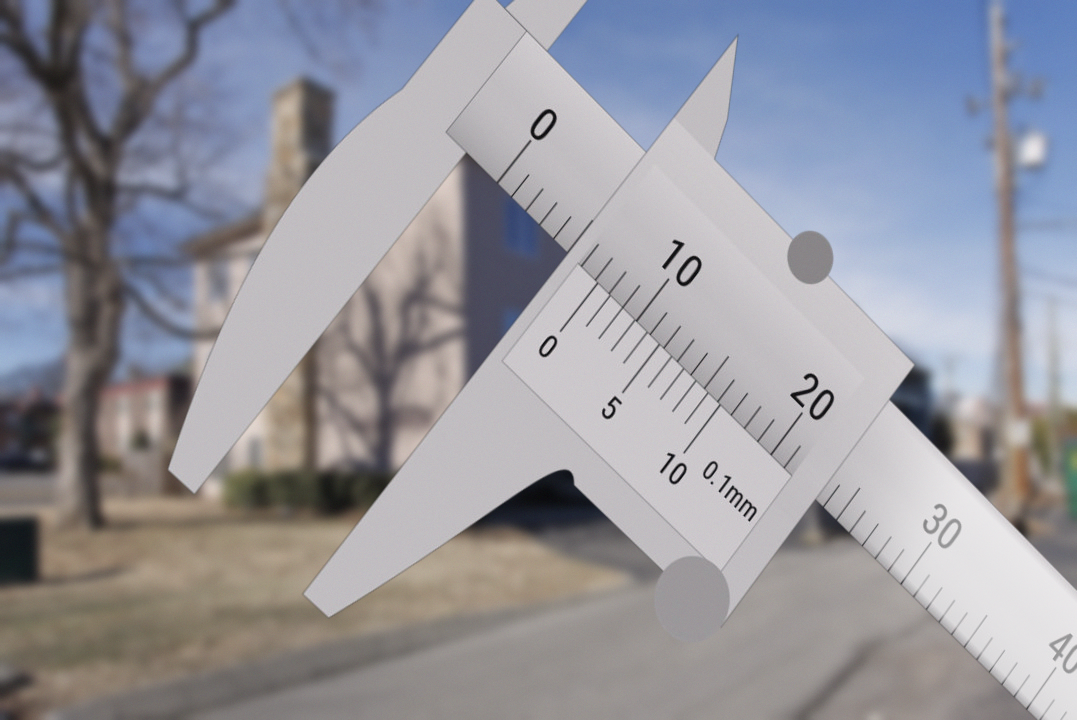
7.2 mm
